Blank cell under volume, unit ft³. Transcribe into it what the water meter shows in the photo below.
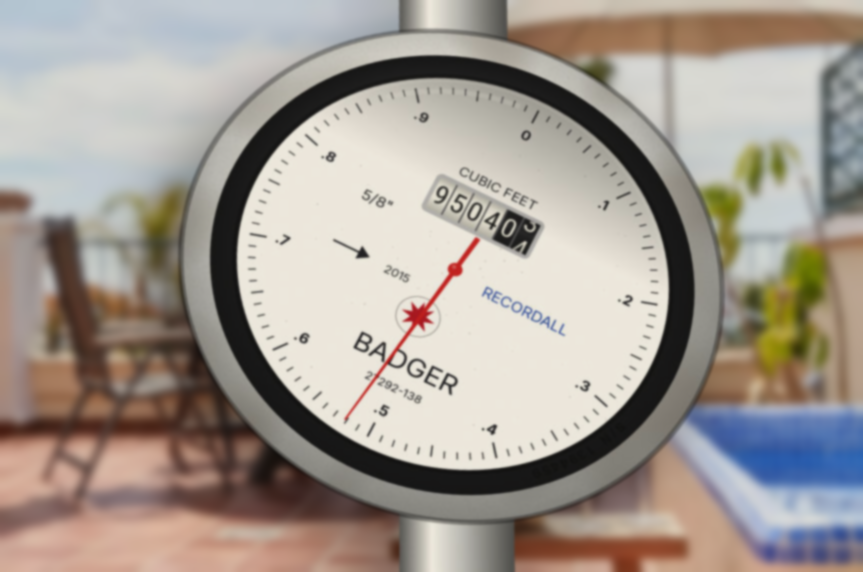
950403.52 ft³
